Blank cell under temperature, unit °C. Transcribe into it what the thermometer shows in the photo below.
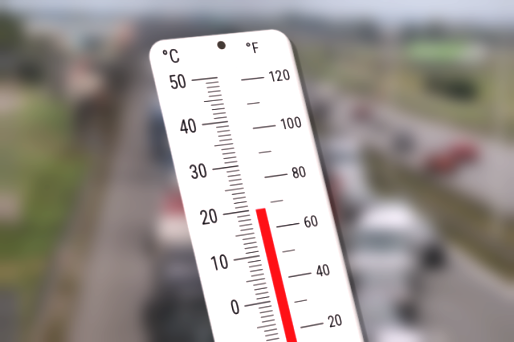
20 °C
